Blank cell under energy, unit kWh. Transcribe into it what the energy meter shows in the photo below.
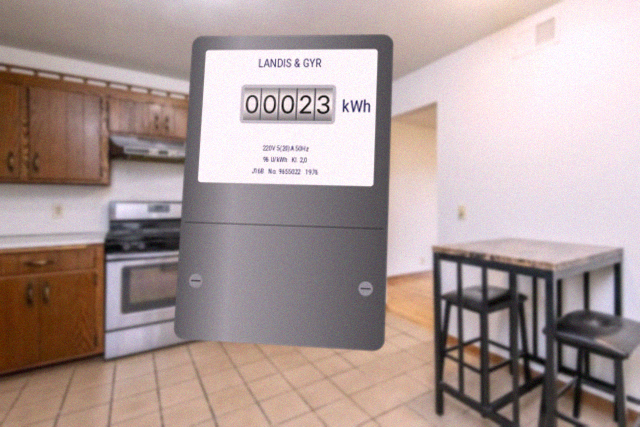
23 kWh
